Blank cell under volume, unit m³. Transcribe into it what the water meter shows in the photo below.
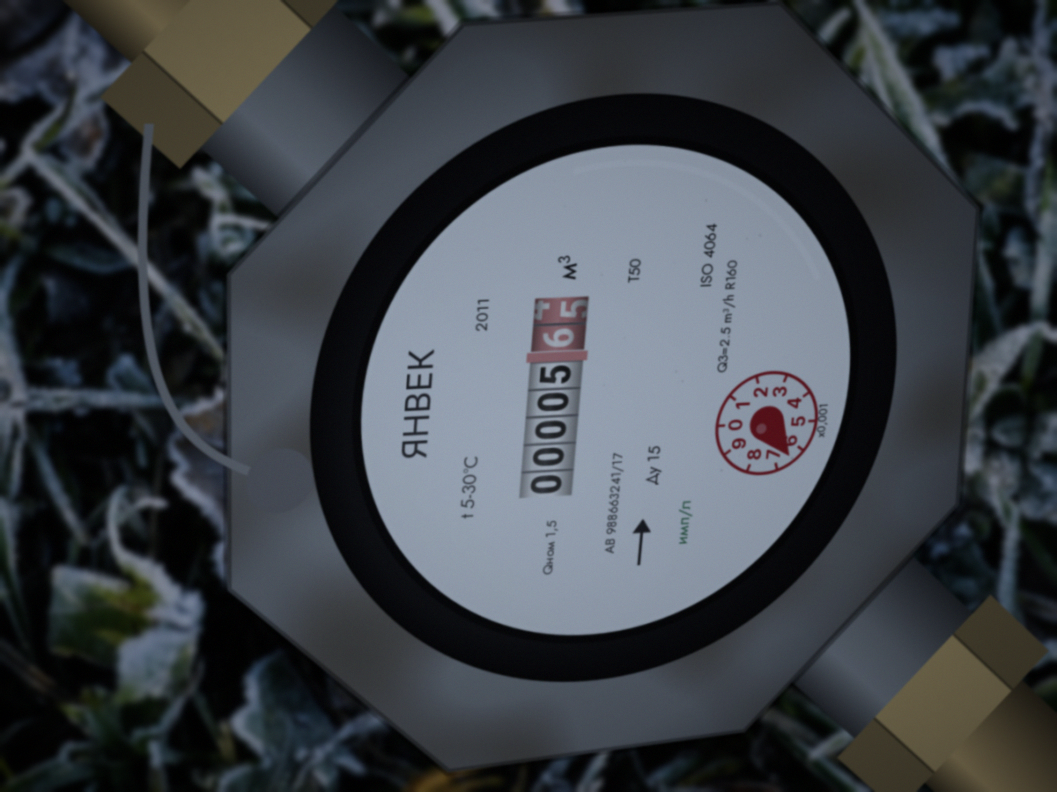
5.646 m³
